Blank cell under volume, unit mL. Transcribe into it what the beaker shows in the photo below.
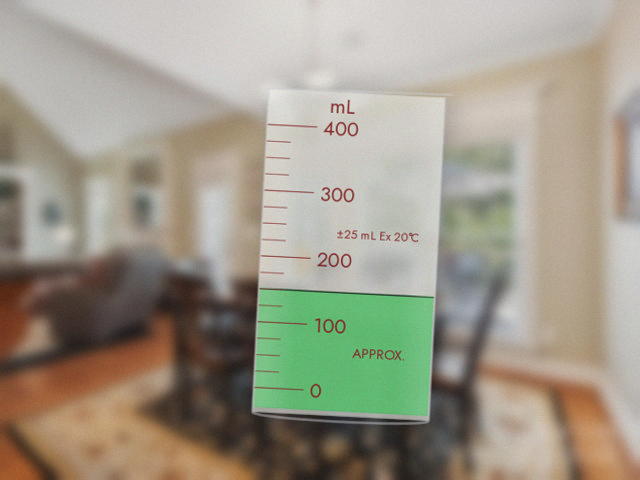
150 mL
